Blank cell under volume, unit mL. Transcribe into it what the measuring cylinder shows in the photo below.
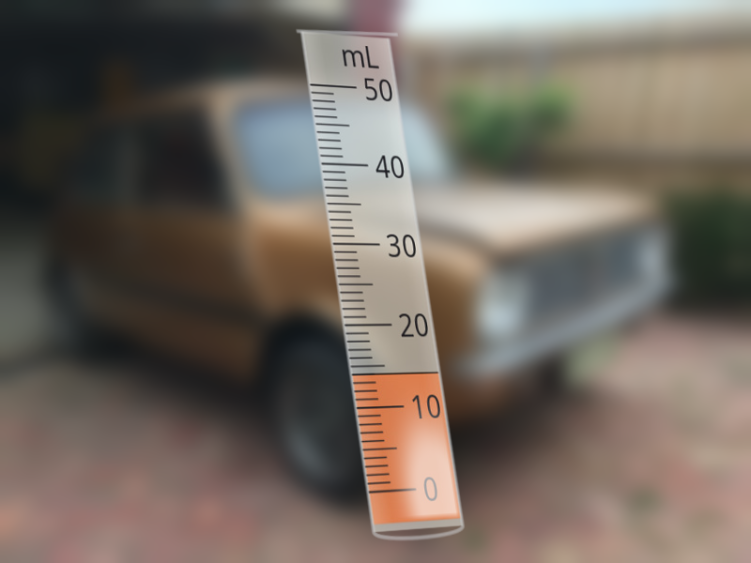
14 mL
